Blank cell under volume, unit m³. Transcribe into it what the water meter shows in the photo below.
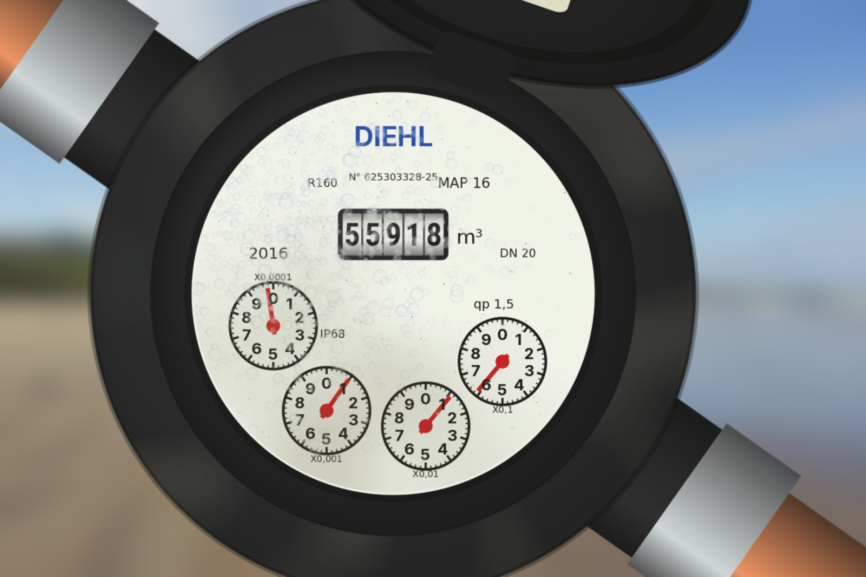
55918.6109 m³
